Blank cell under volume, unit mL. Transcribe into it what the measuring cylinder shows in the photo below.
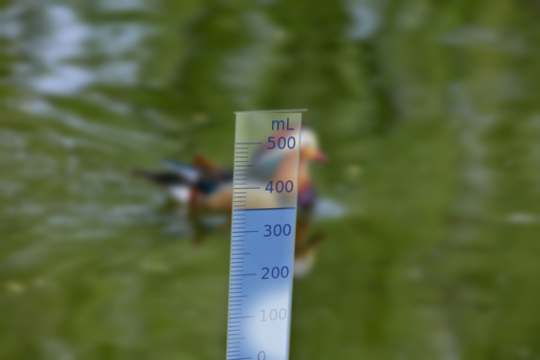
350 mL
